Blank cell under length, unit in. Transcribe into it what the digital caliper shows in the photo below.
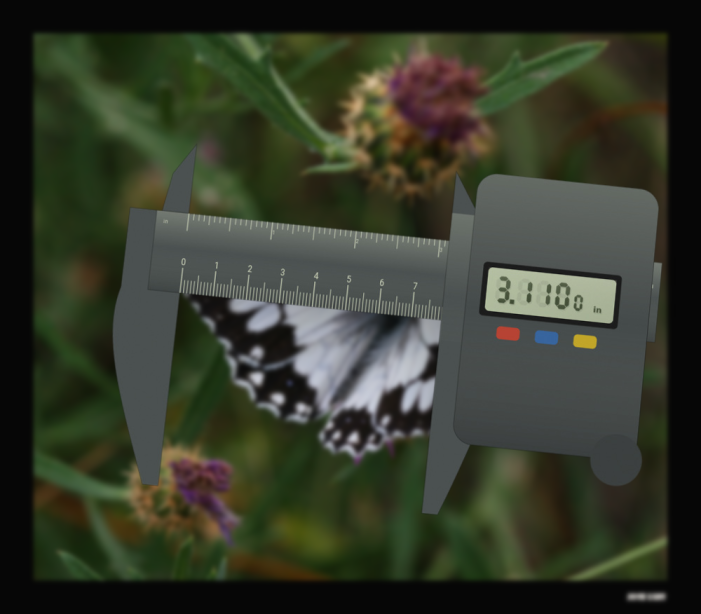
3.1100 in
